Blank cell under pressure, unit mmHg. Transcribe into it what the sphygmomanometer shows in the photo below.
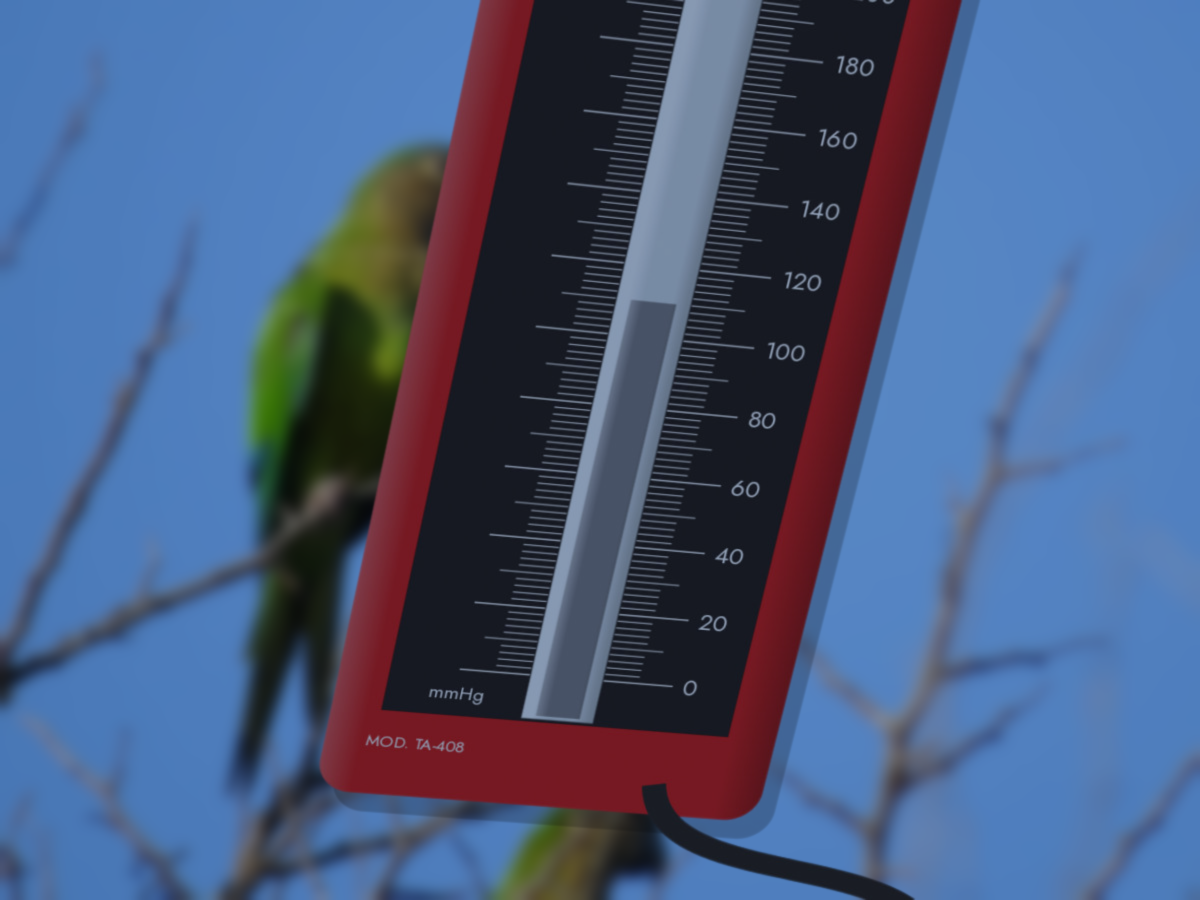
110 mmHg
